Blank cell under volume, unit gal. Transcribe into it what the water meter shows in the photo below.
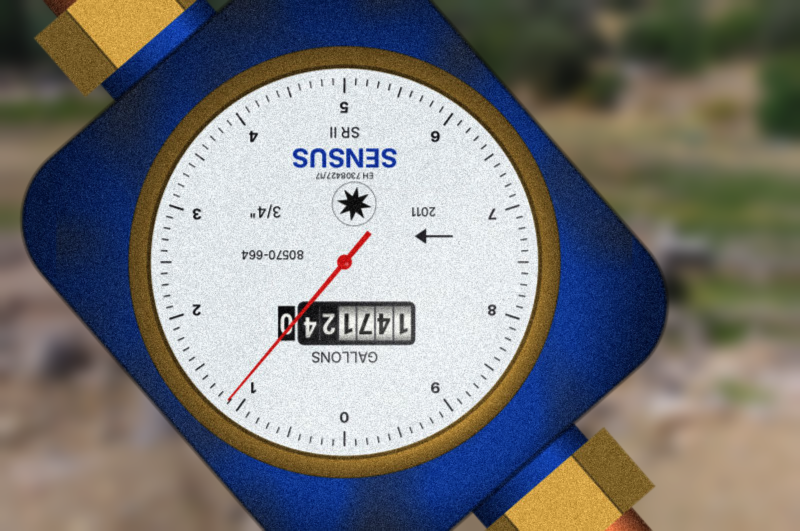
1471241.1 gal
